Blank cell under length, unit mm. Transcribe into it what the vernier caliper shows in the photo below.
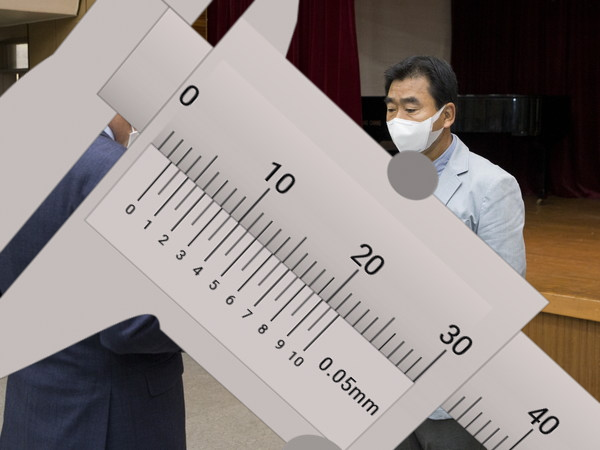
2.5 mm
